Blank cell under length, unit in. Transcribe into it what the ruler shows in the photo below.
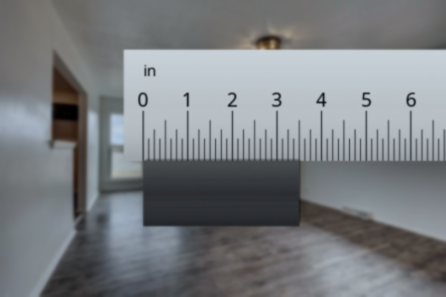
3.5 in
